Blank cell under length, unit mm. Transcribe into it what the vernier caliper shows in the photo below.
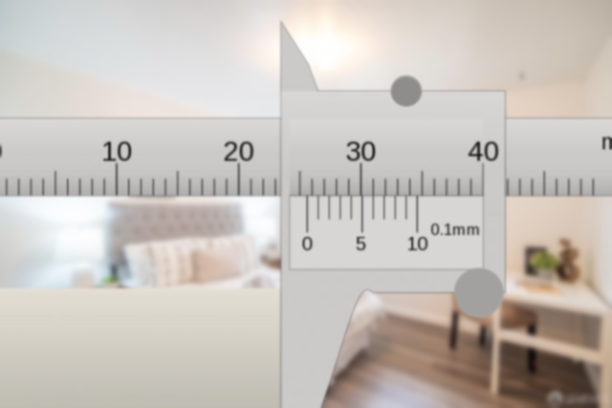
25.6 mm
